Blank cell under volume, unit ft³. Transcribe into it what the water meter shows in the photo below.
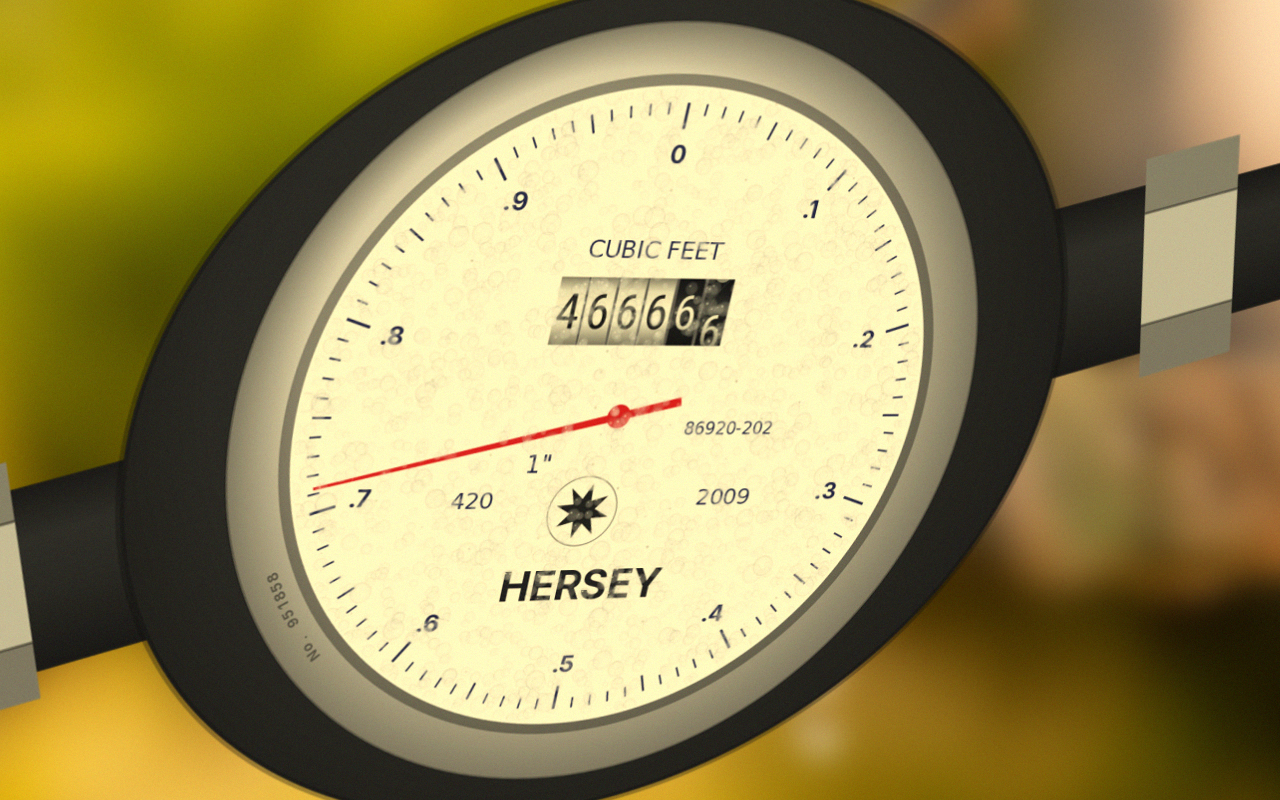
466665.71 ft³
